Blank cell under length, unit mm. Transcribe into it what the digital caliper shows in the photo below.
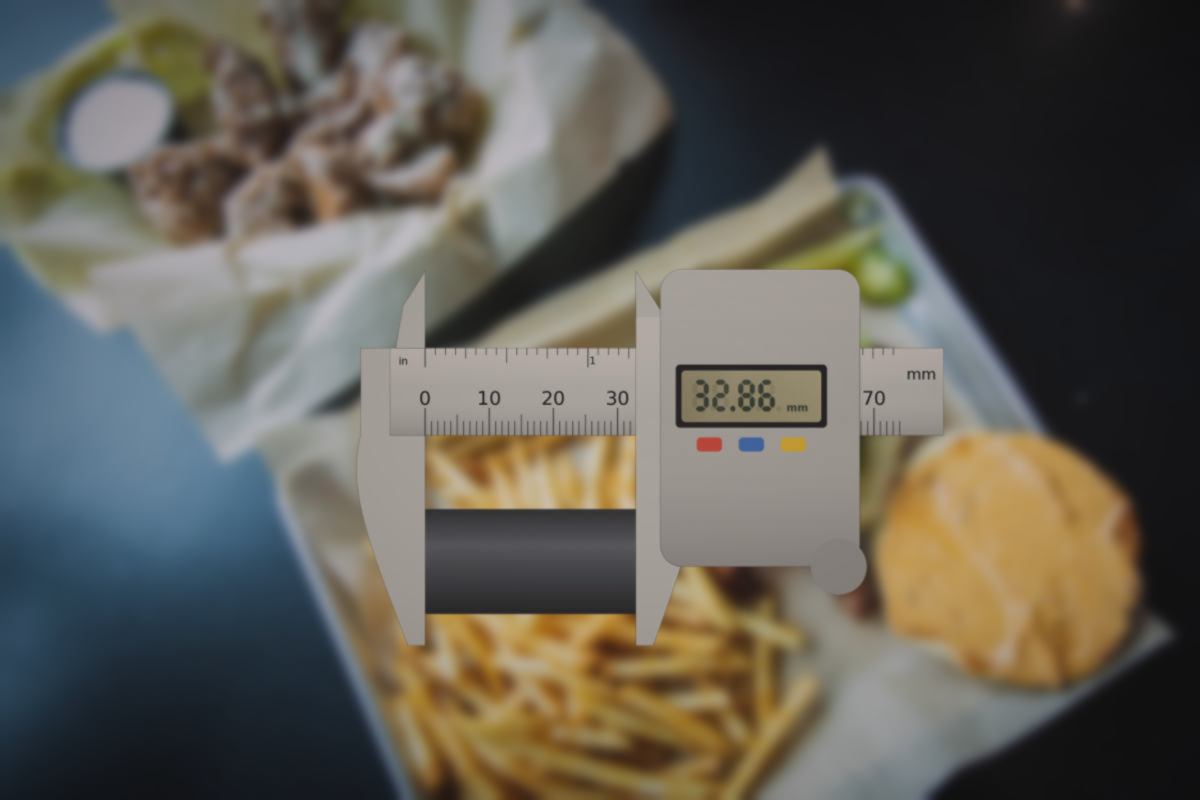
32.86 mm
